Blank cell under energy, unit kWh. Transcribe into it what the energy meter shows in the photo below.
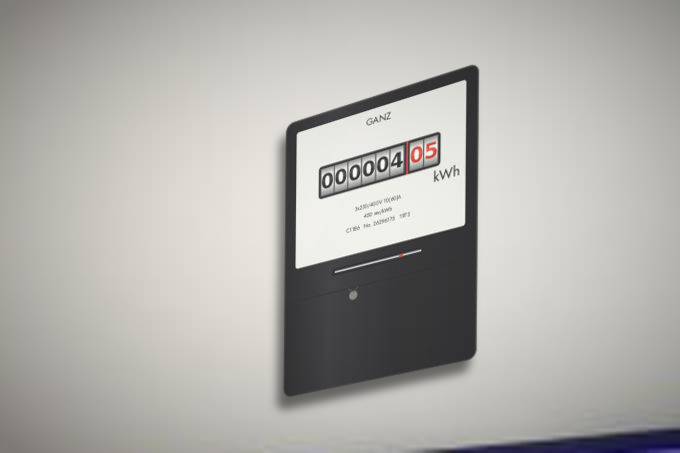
4.05 kWh
